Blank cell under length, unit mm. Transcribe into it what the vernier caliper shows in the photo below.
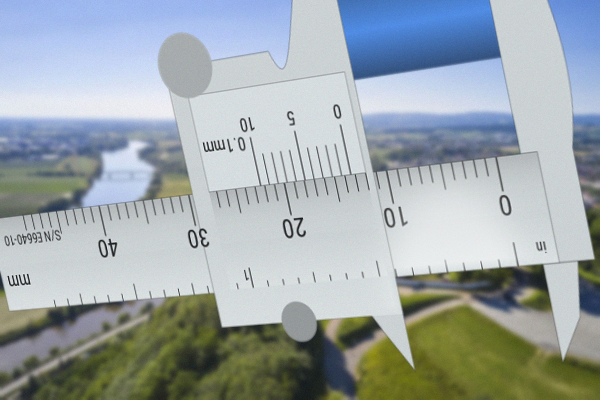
13.4 mm
